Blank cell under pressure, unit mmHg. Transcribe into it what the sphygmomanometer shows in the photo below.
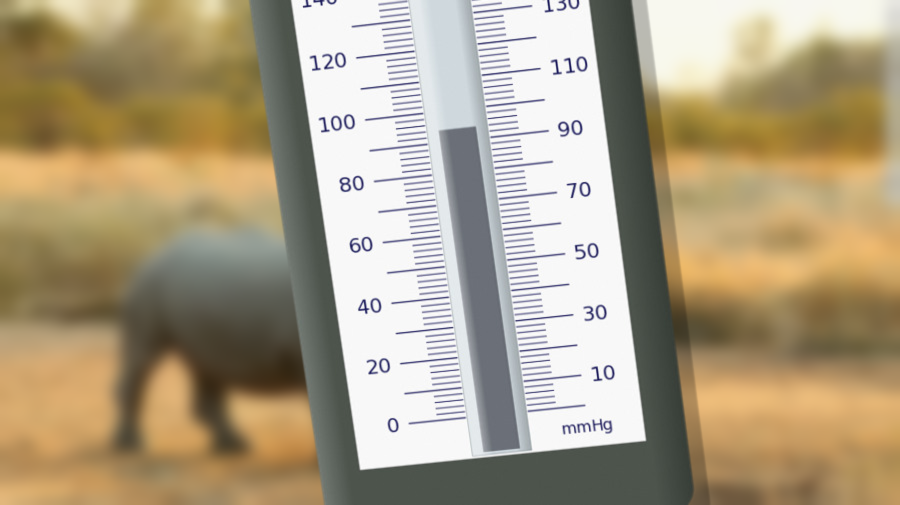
94 mmHg
